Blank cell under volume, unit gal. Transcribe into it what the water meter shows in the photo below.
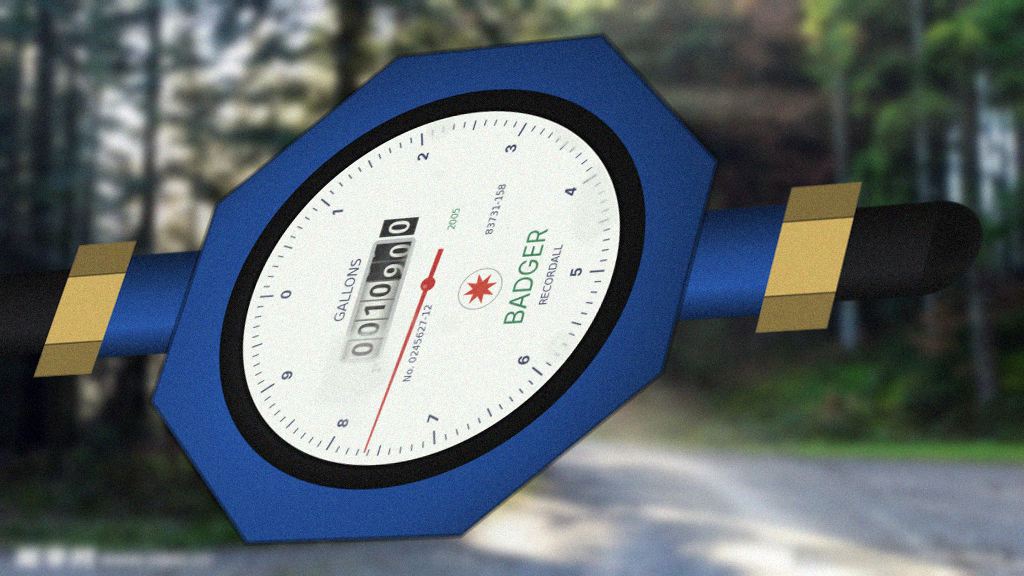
10897.6 gal
